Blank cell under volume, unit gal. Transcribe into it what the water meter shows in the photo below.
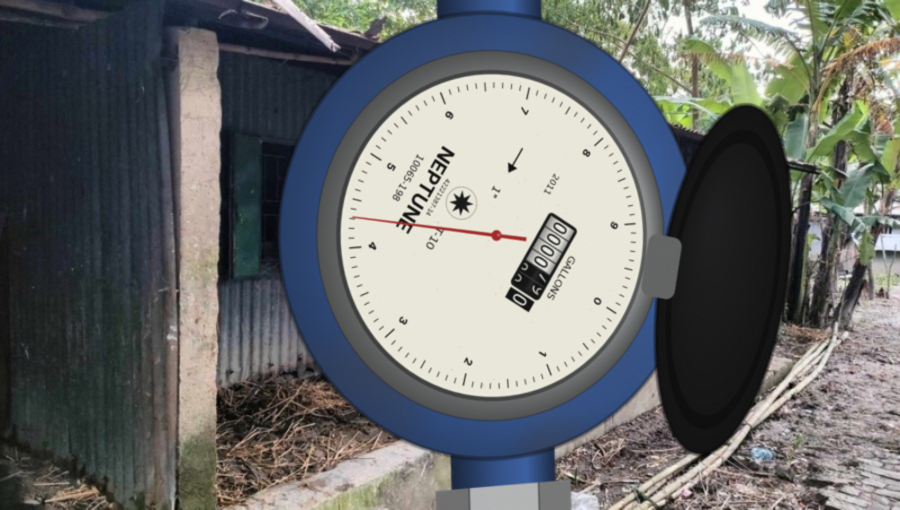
794.3 gal
